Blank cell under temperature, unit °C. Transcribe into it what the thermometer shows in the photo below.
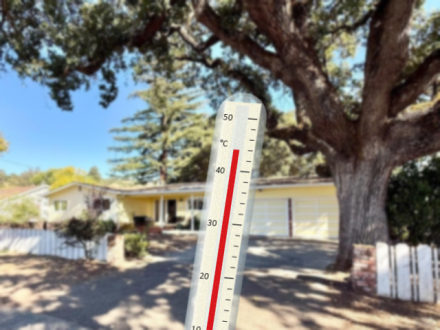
44 °C
